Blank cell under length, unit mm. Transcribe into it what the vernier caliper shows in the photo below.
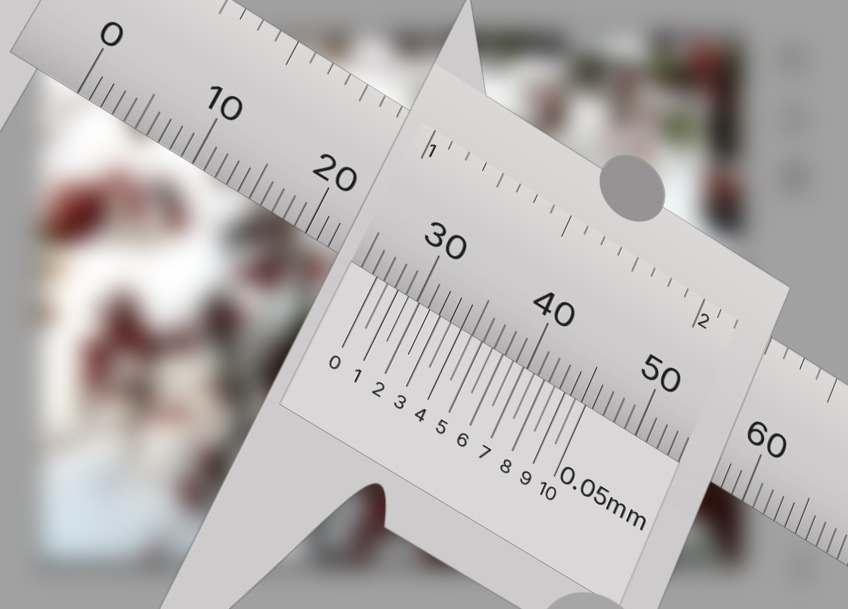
26.4 mm
